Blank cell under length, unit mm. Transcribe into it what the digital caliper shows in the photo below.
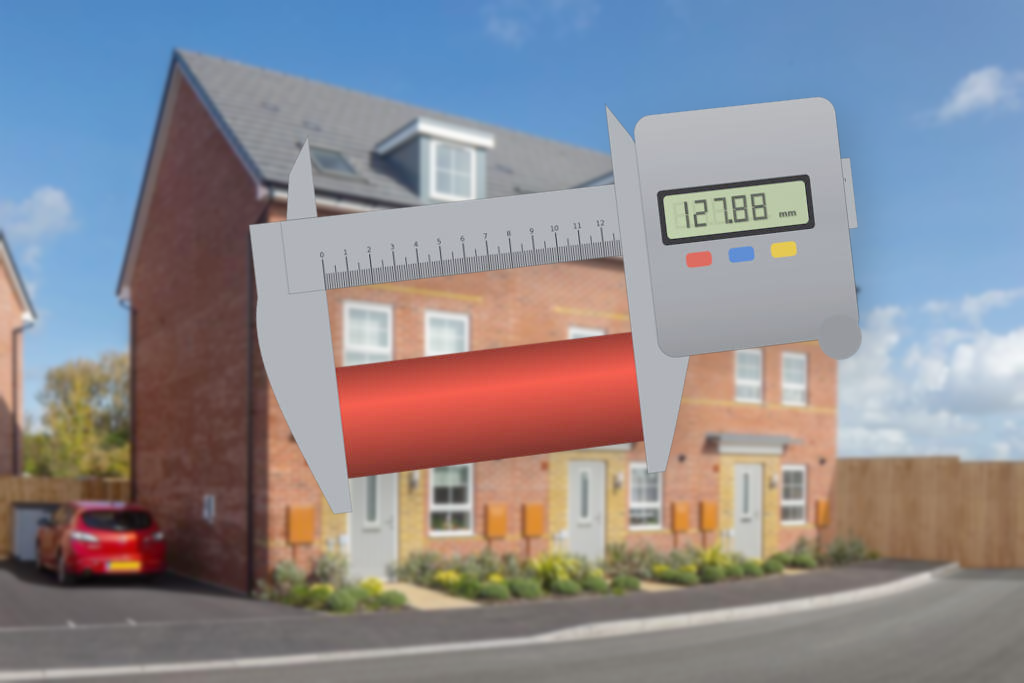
127.88 mm
